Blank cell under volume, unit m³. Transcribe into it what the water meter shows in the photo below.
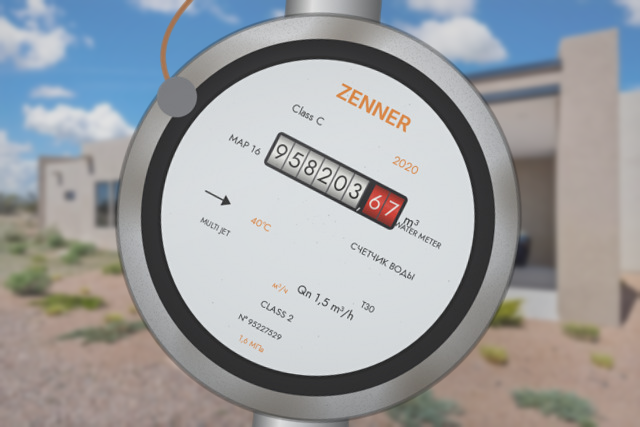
958203.67 m³
